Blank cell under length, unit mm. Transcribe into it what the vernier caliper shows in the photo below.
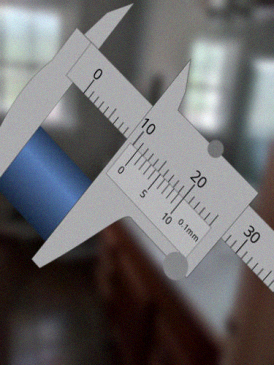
11.0 mm
